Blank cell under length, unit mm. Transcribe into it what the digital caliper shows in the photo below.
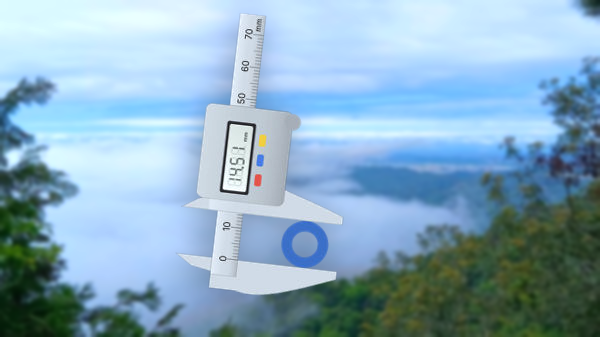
14.51 mm
